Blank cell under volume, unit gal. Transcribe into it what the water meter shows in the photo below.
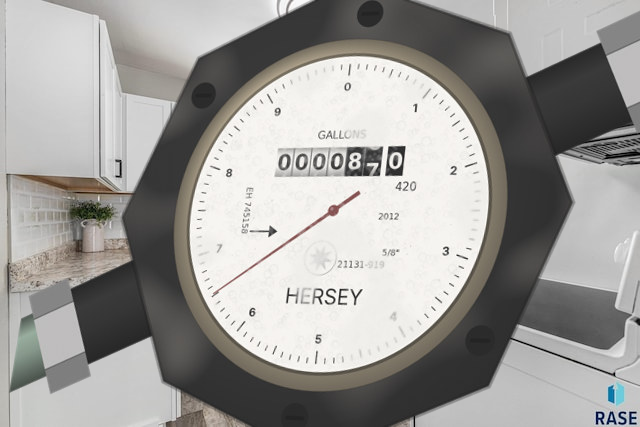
866.5 gal
